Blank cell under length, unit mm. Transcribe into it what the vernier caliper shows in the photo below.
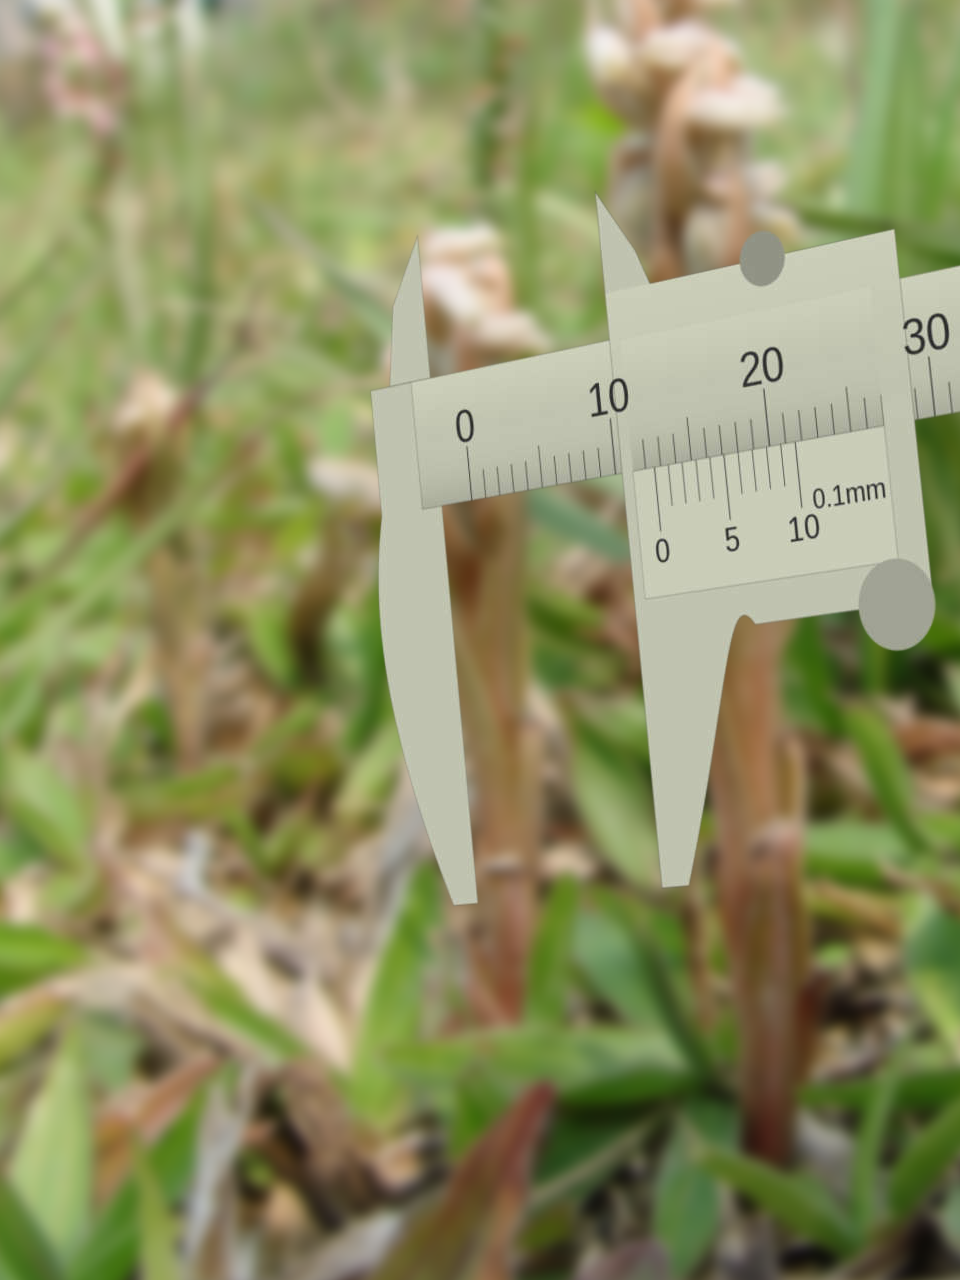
12.6 mm
